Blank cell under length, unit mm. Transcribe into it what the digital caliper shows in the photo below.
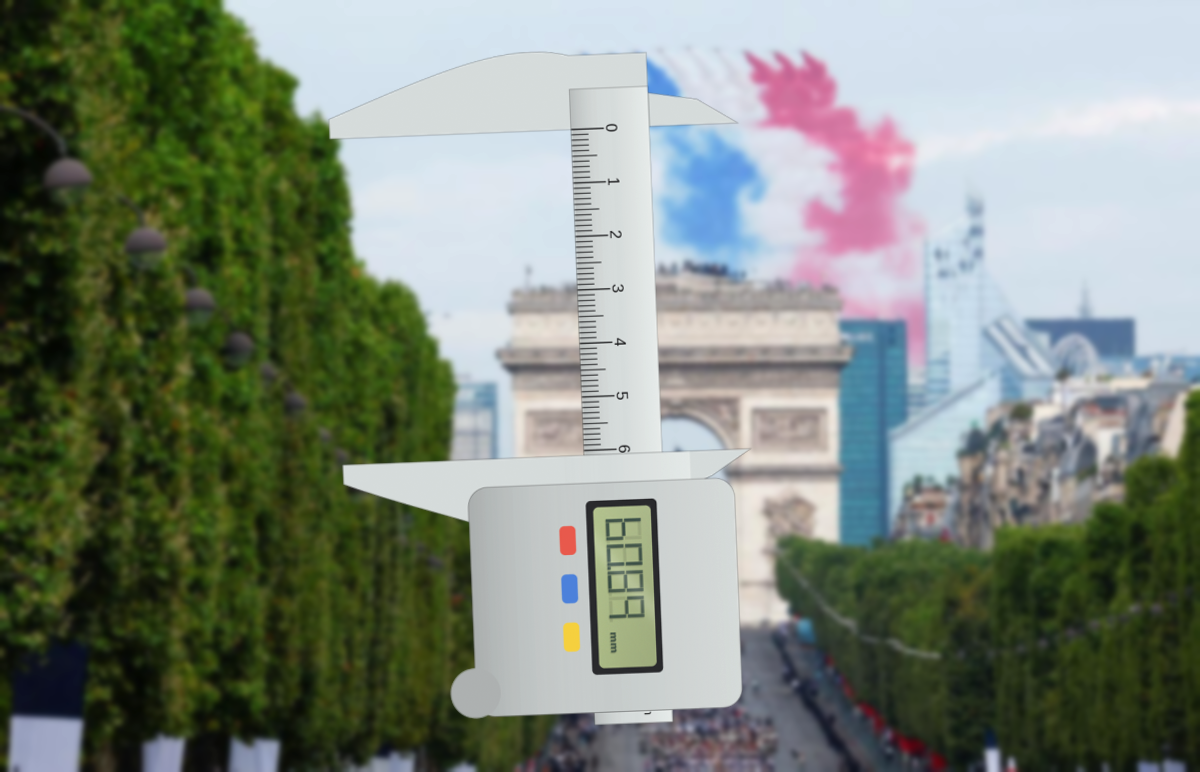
60.89 mm
